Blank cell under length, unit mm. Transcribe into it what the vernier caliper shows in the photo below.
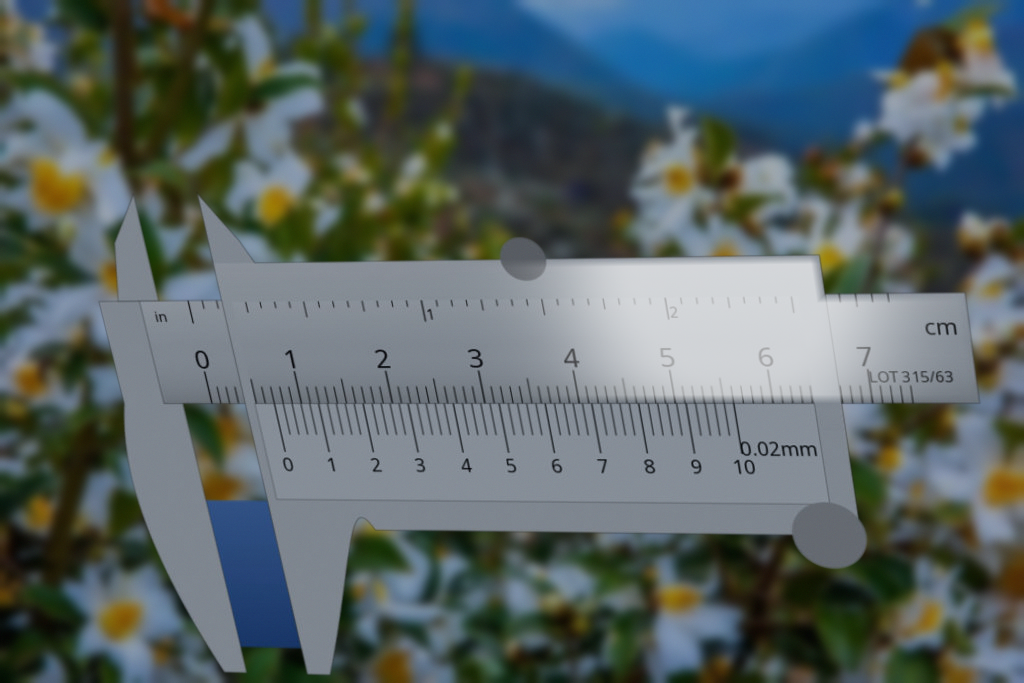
7.0 mm
